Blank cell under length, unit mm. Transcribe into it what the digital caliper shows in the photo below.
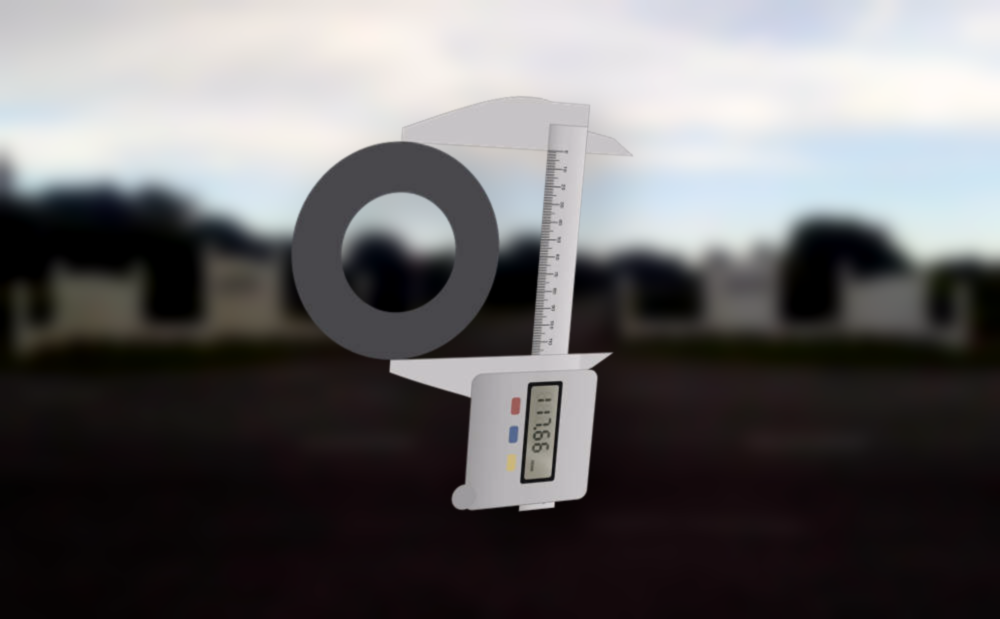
117.66 mm
